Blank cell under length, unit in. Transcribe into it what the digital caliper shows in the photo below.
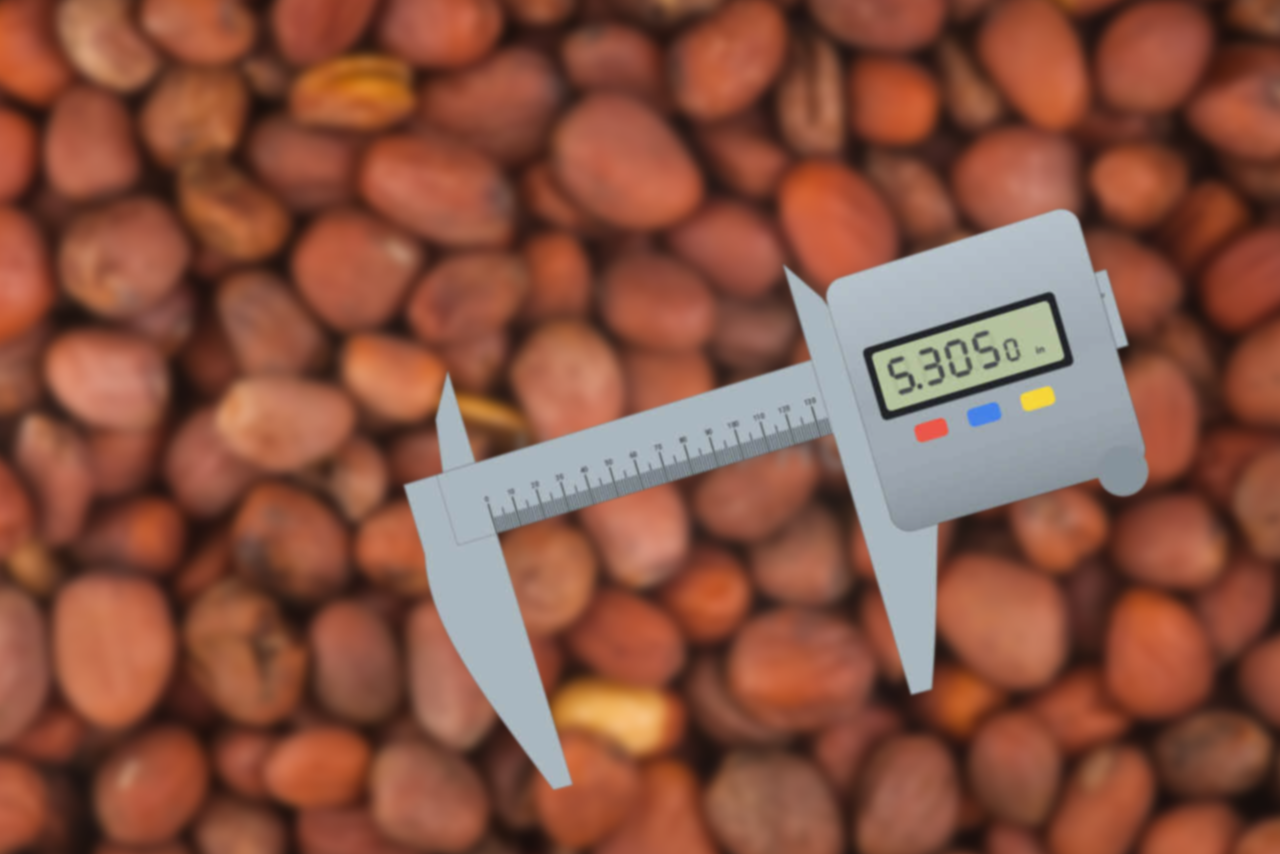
5.3050 in
